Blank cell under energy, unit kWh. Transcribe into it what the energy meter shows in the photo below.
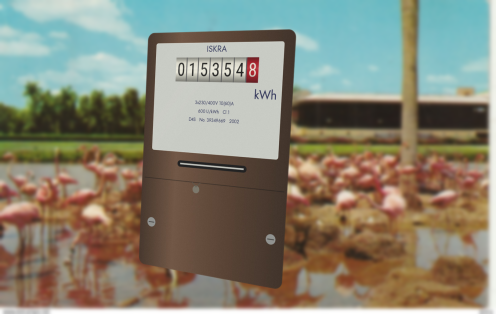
15354.8 kWh
